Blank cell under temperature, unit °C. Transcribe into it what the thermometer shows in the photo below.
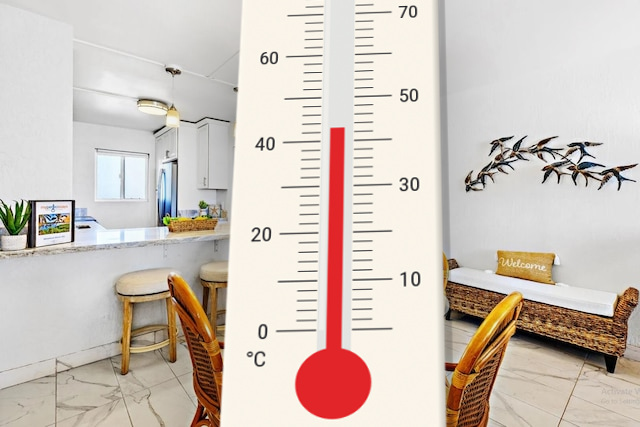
43 °C
